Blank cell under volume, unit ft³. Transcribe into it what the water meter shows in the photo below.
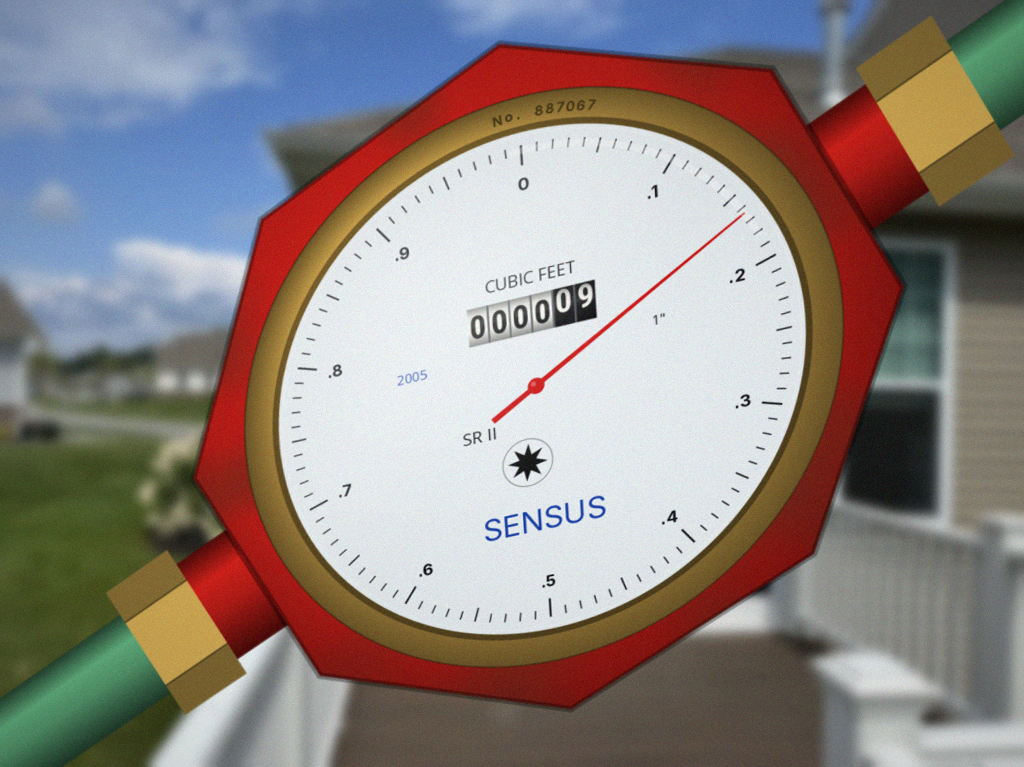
9.16 ft³
